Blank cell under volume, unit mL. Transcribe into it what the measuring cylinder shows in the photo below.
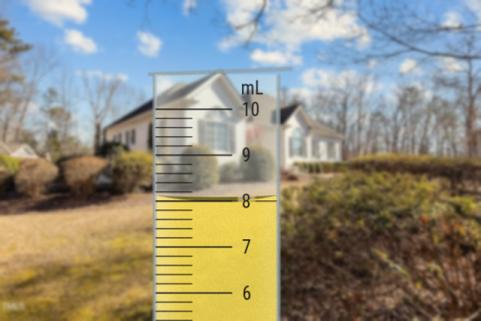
8 mL
